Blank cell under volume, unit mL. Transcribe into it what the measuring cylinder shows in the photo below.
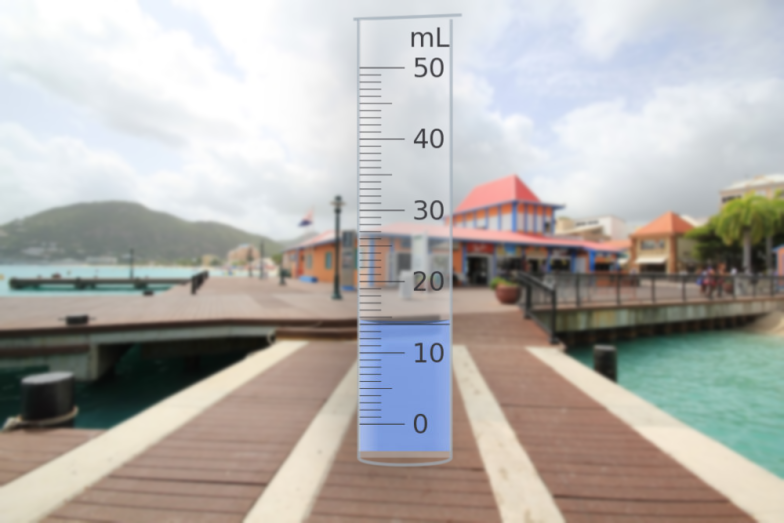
14 mL
